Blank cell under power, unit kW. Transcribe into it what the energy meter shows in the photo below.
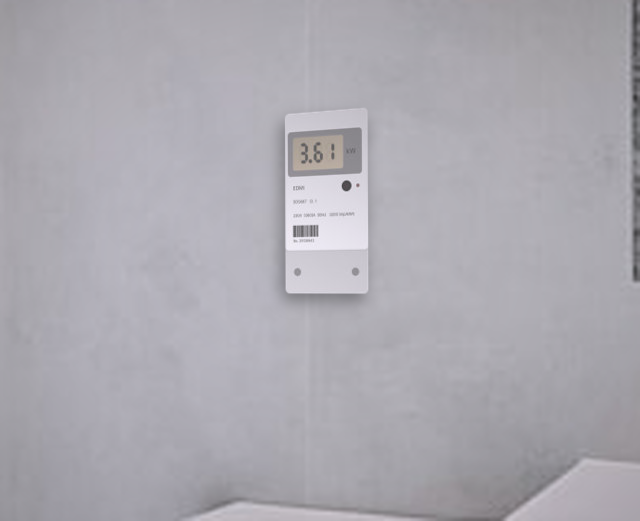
3.61 kW
